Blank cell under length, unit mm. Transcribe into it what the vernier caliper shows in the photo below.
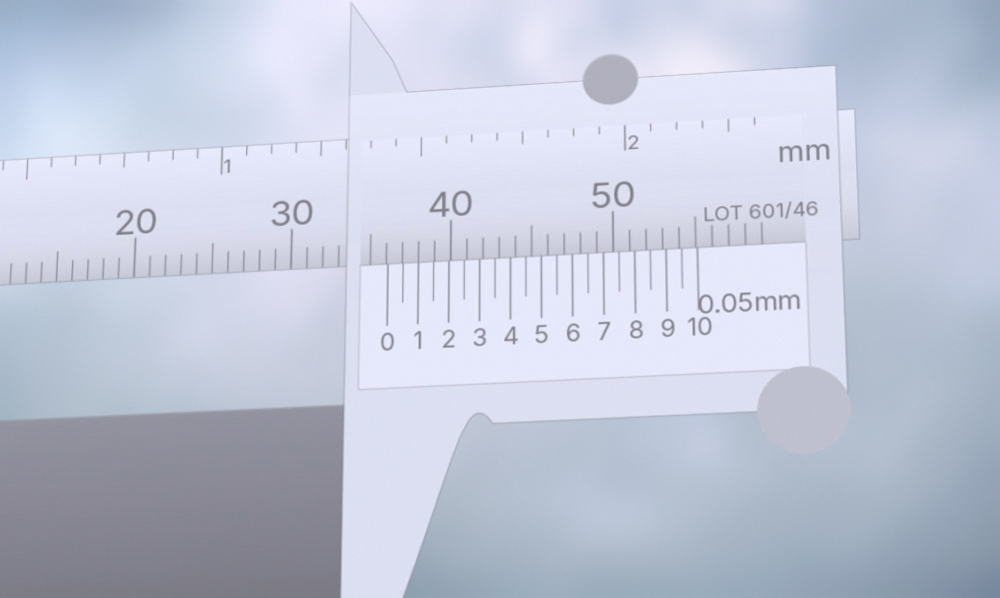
36.1 mm
